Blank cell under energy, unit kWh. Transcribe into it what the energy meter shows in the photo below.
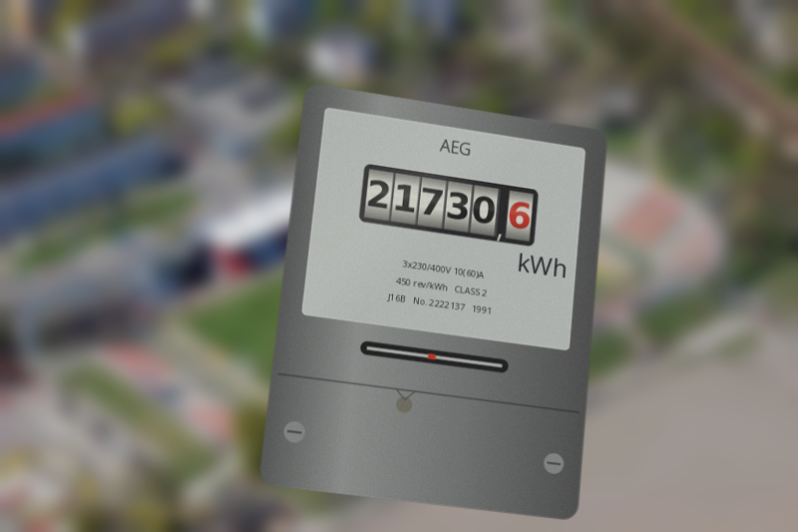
21730.6 kWh
